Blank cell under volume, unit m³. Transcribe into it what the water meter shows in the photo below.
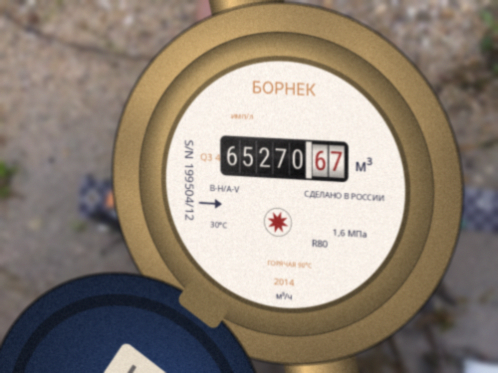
65270.67 m³
